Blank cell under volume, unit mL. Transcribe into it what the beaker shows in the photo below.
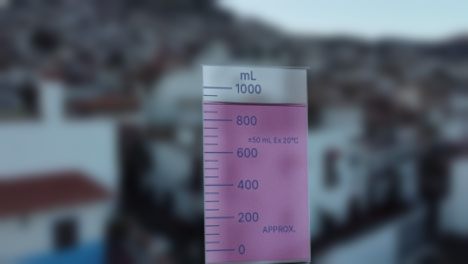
900 mL
